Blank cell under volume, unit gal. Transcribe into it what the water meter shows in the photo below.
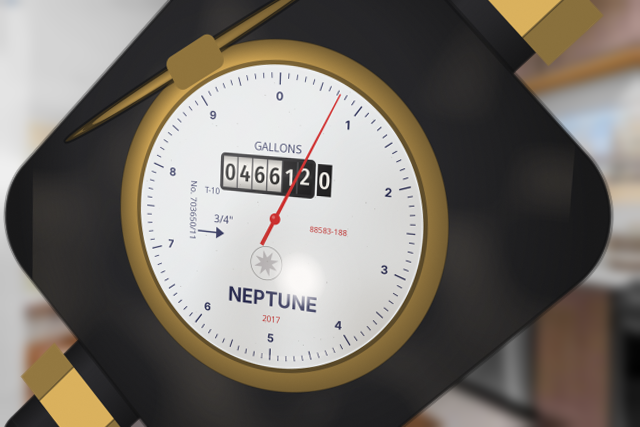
466120.7 gal
